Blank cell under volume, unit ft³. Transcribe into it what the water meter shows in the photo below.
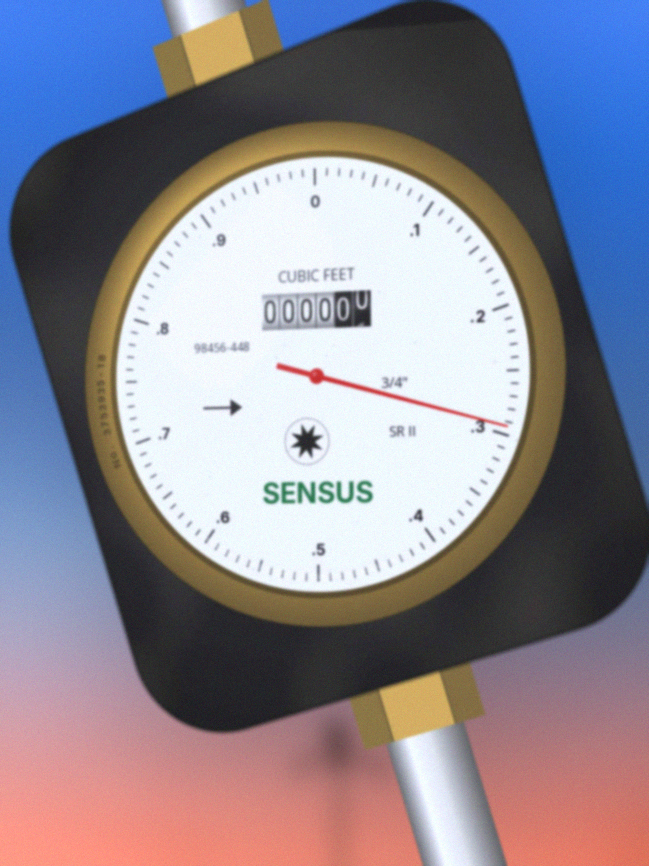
0.29 ft³
